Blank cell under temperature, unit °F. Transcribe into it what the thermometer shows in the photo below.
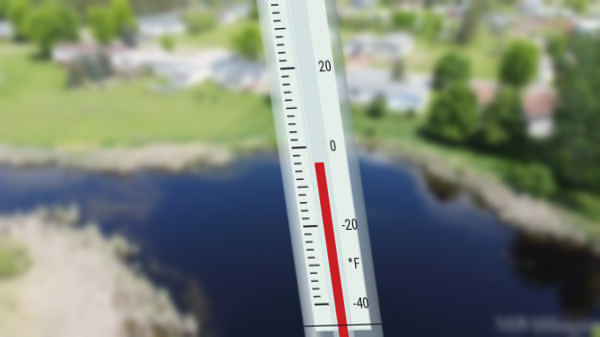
-4 °F
